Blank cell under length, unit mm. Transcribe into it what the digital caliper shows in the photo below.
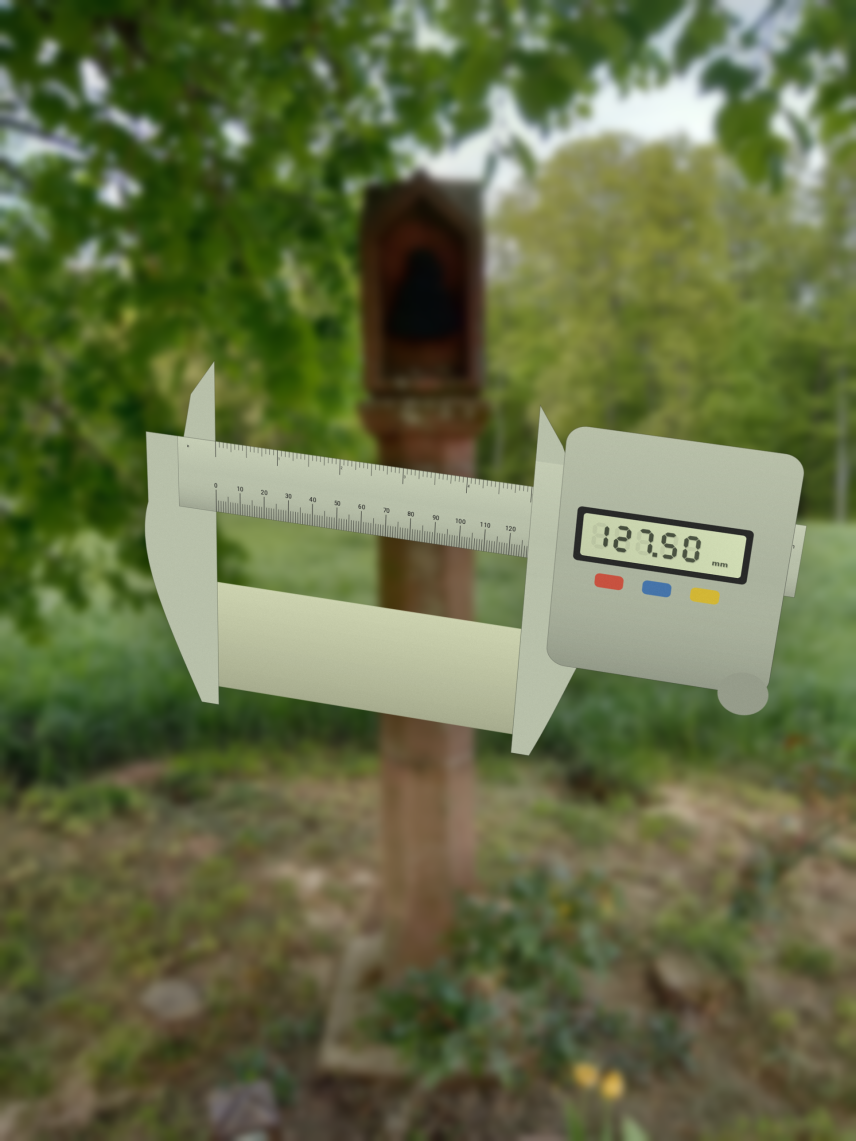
127.50 mm
